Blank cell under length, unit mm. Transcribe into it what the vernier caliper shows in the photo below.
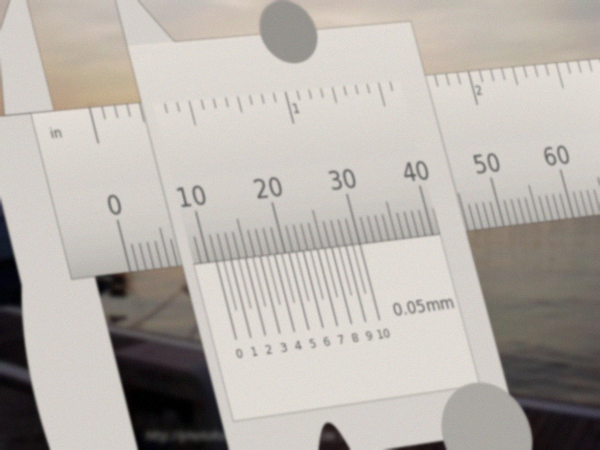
11.0 mm
